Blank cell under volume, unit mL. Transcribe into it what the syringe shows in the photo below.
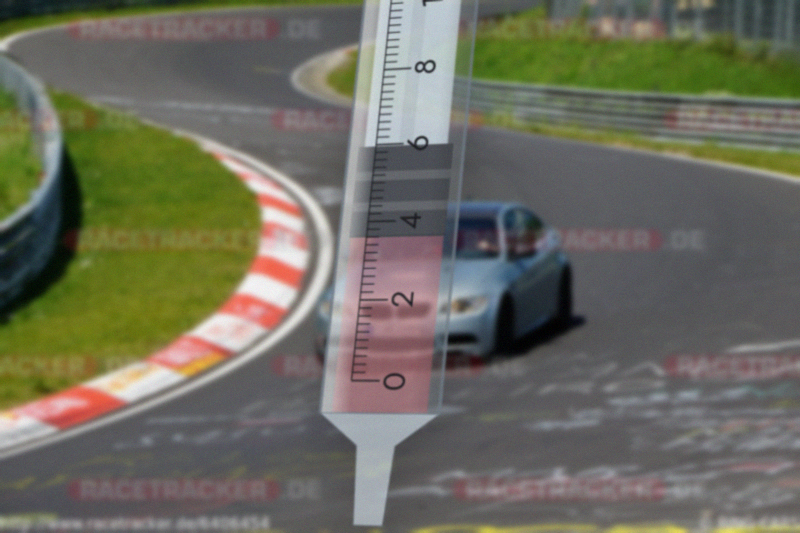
3.6 mL
